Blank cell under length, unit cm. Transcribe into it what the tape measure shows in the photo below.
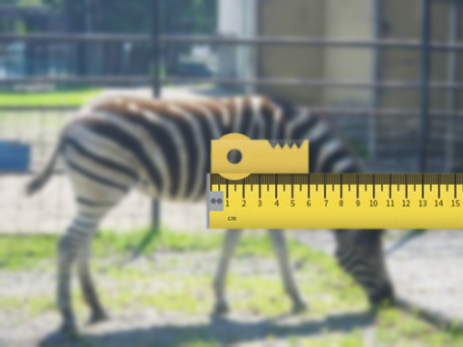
6 cm
